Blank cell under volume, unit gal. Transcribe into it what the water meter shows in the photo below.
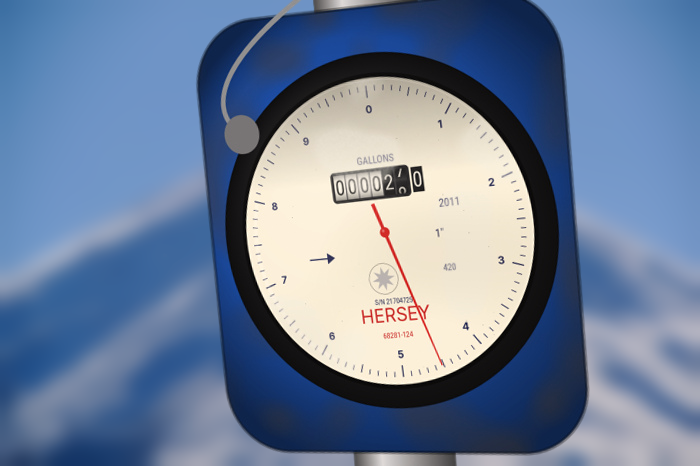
274.5 gal
